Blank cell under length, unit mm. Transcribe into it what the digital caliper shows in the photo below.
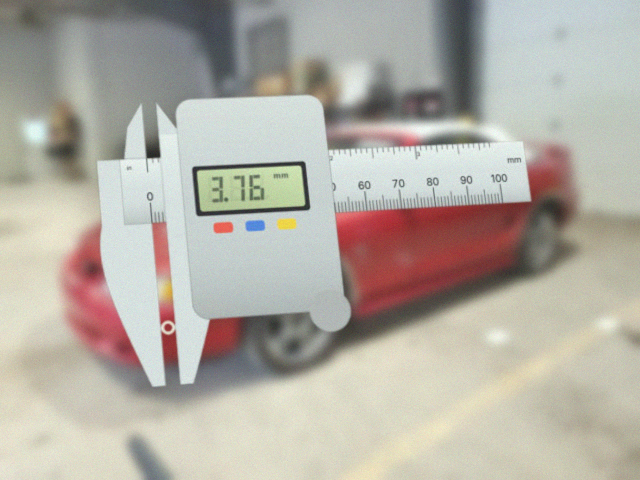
3.76 mm
